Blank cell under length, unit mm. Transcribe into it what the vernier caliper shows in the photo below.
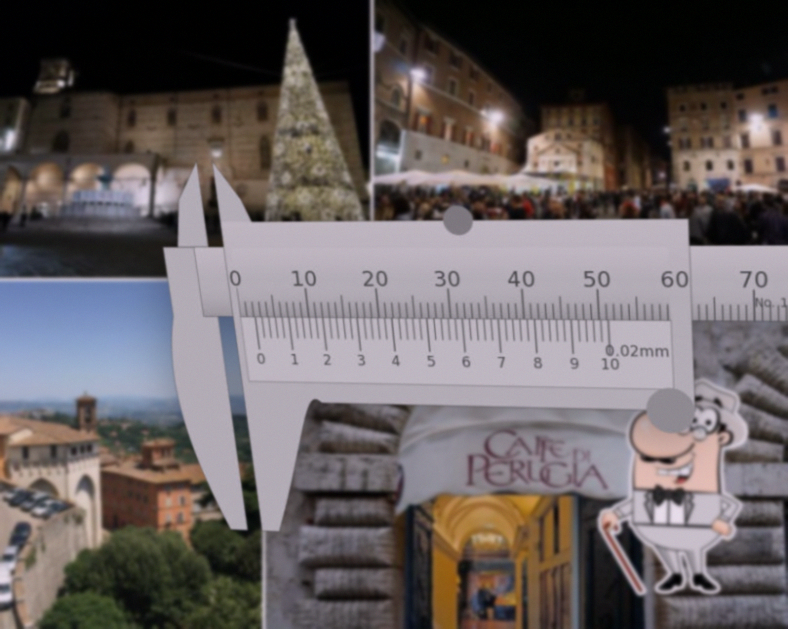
2.2 mm
